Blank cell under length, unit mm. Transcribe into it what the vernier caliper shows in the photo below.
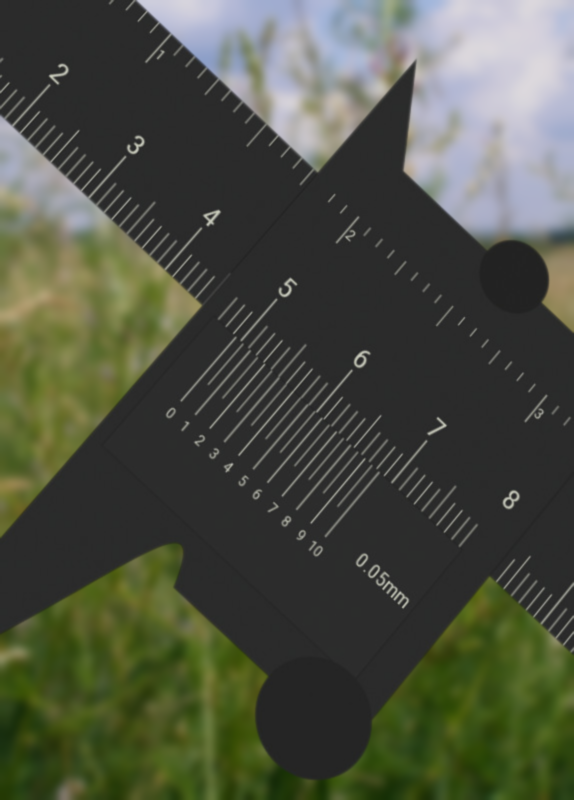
49.4 mm
